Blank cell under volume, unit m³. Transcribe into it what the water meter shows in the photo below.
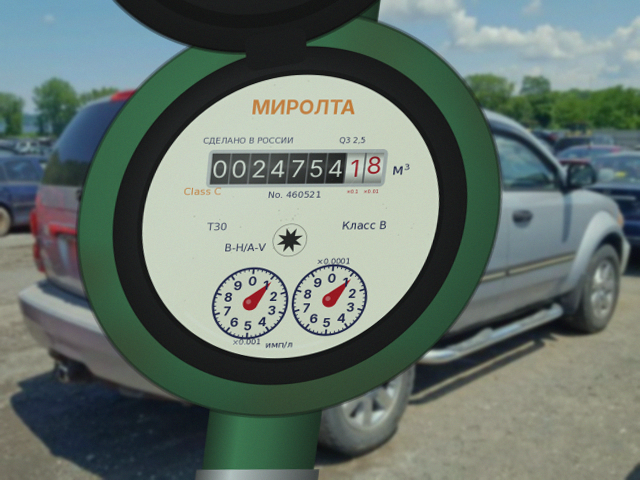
24754.1811 m³
